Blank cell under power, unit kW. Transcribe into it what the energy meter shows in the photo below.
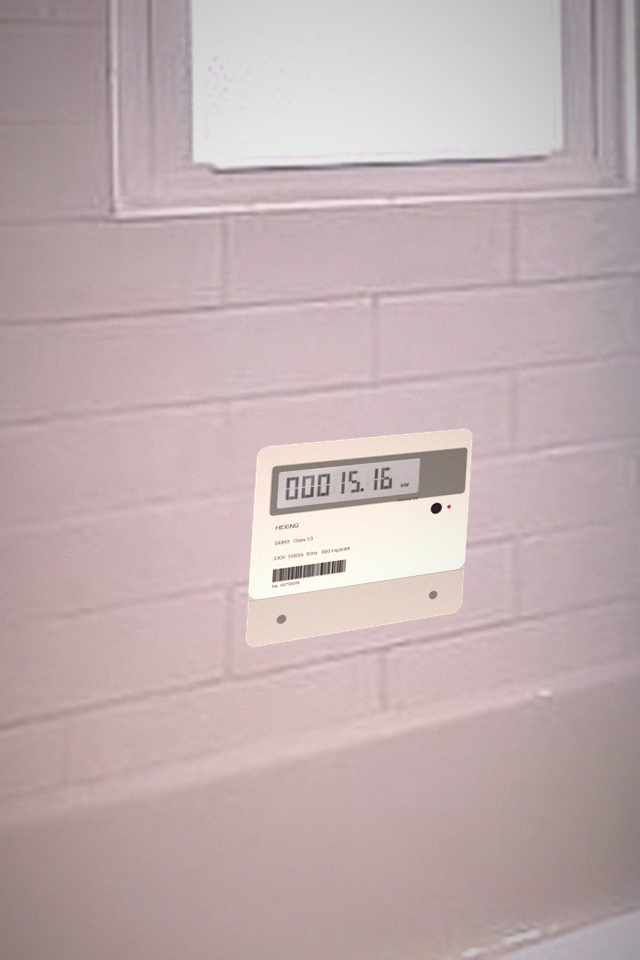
15.16 kW
